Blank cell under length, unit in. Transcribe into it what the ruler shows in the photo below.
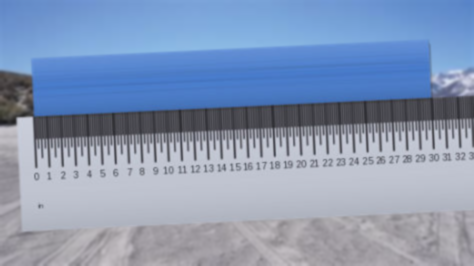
30 in
